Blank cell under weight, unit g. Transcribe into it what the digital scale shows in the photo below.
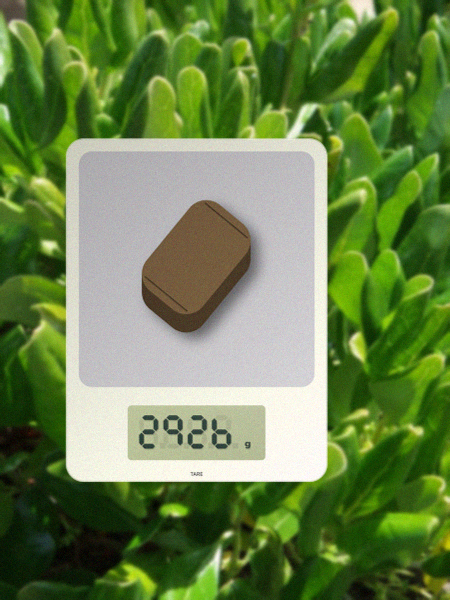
2926 g
